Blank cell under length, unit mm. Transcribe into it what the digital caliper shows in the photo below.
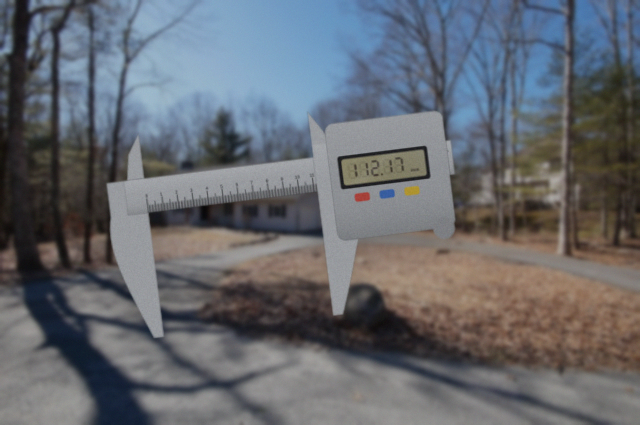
112.17 mm
